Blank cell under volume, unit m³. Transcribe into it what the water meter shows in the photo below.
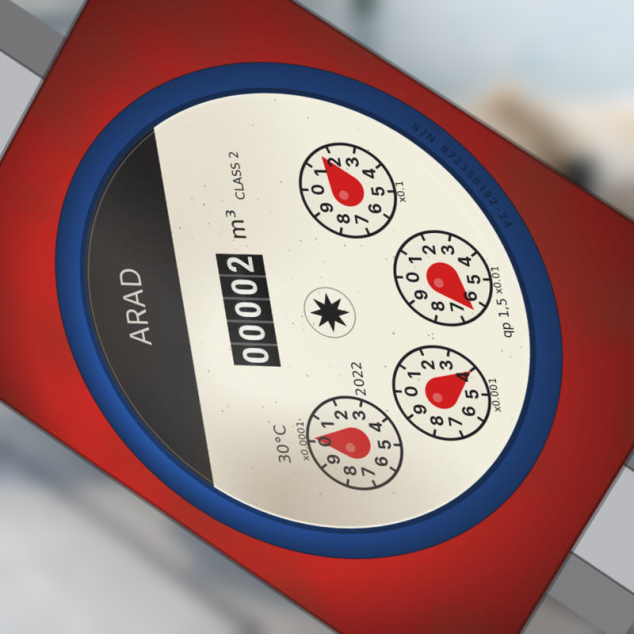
2.1640 m³
